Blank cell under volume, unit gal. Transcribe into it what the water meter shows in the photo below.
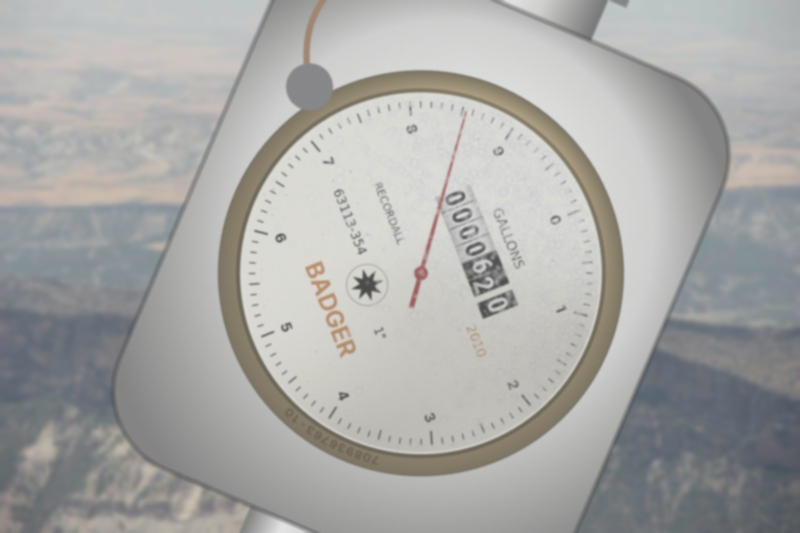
618.5 gal
